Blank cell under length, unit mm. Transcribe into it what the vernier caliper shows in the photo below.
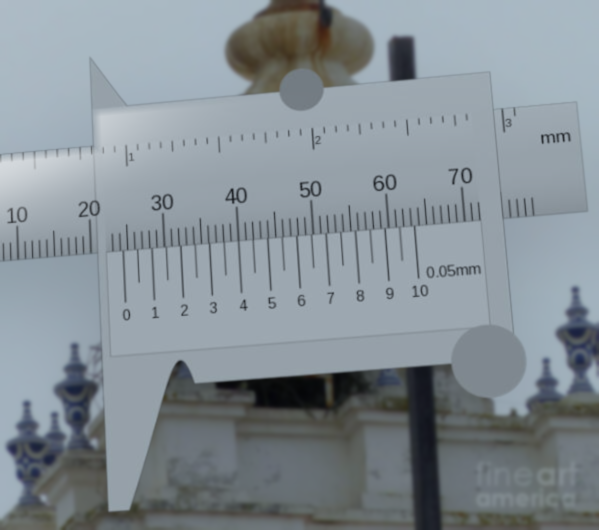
24.4 mm
